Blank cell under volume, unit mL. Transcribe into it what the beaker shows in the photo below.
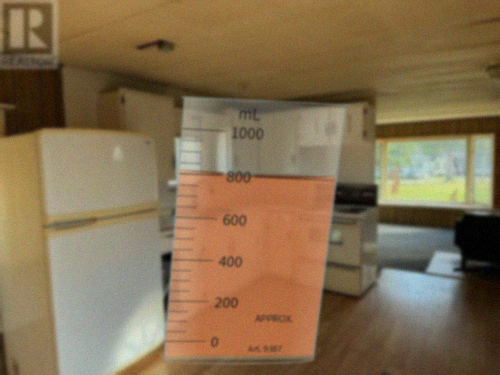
800 mL
